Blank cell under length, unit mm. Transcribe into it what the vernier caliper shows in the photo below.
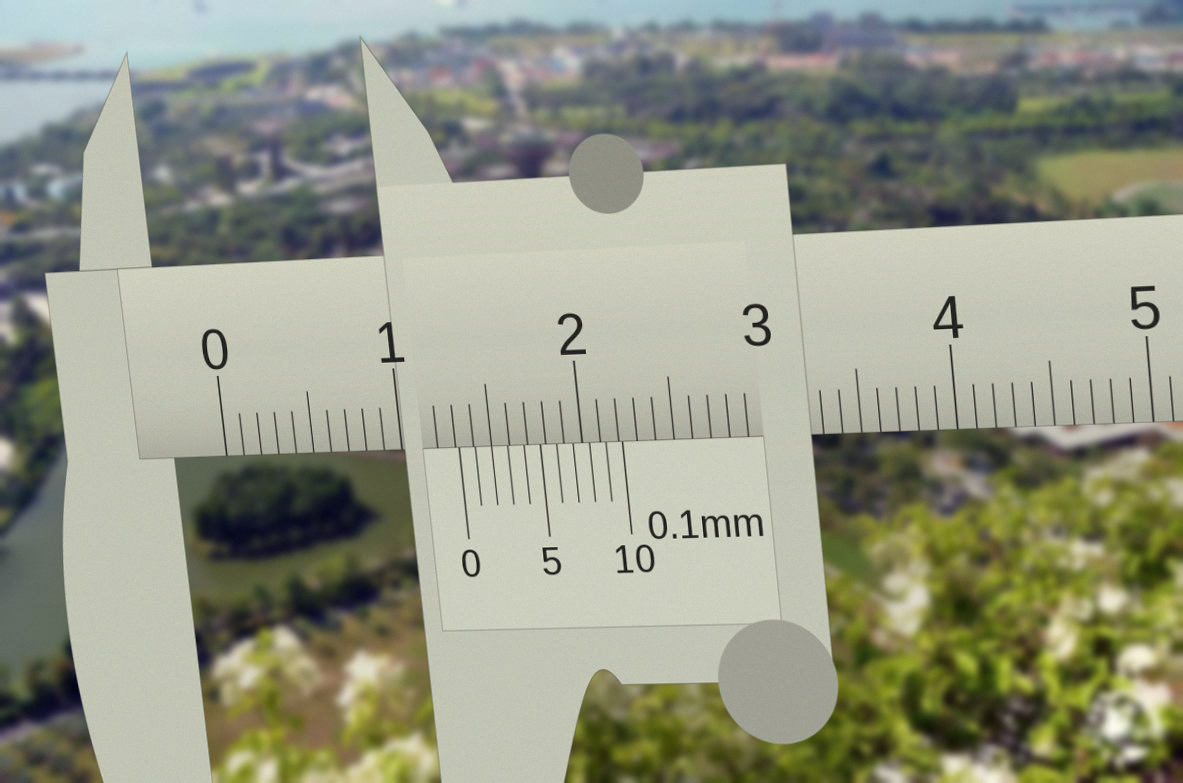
13.2 mm
